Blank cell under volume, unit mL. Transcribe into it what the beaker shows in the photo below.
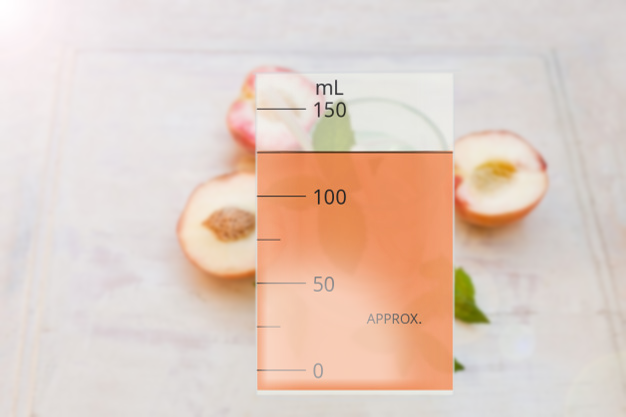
125 mL
